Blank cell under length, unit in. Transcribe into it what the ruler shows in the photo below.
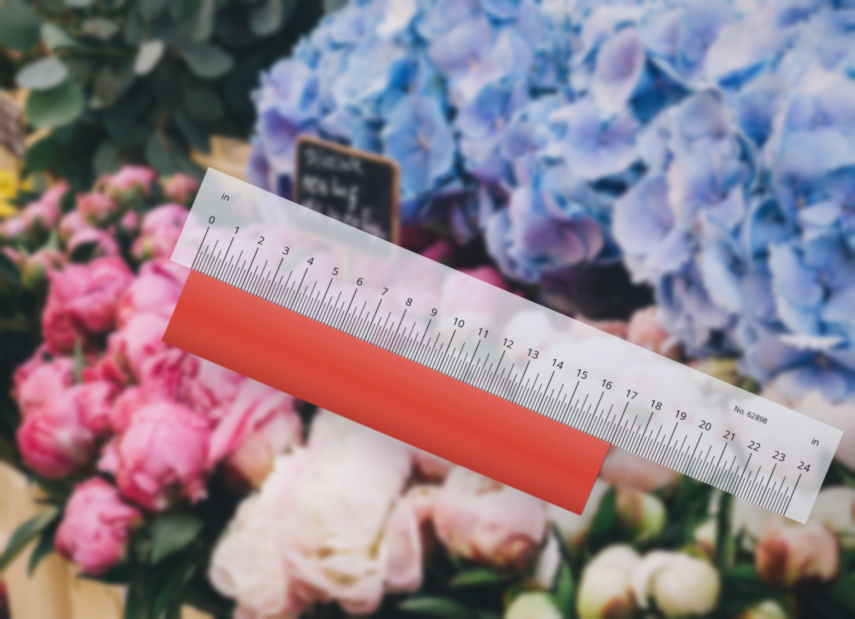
17 in
